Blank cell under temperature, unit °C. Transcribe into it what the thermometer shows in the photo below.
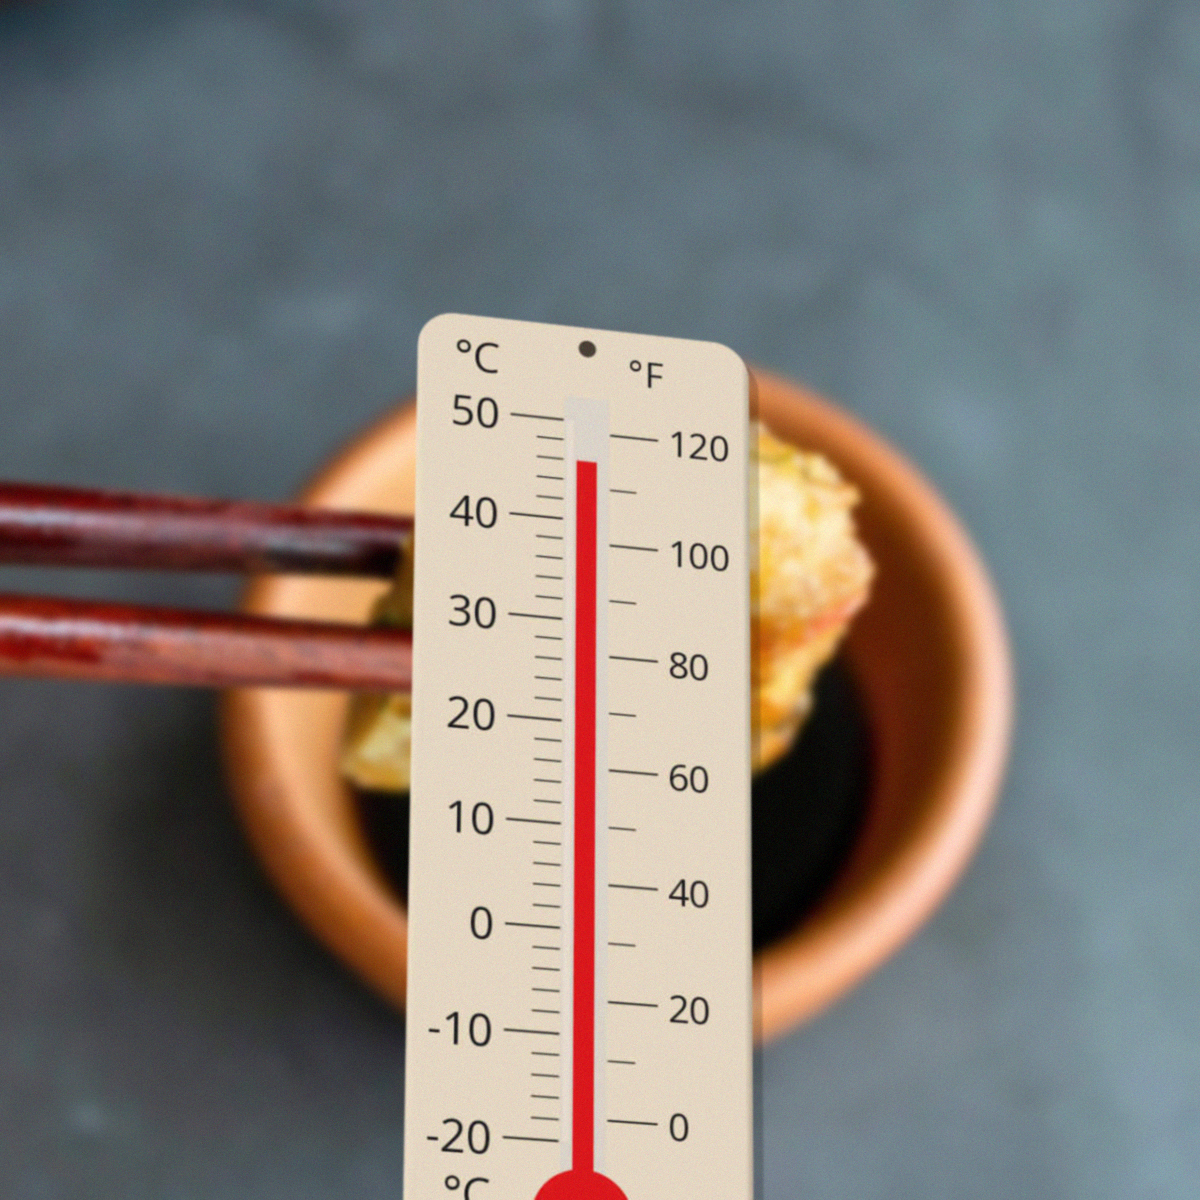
46 °C
